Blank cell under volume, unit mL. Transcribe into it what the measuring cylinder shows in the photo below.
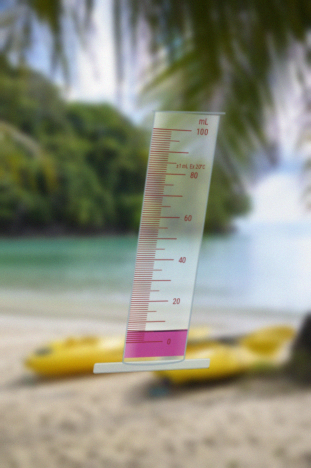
5 mL
